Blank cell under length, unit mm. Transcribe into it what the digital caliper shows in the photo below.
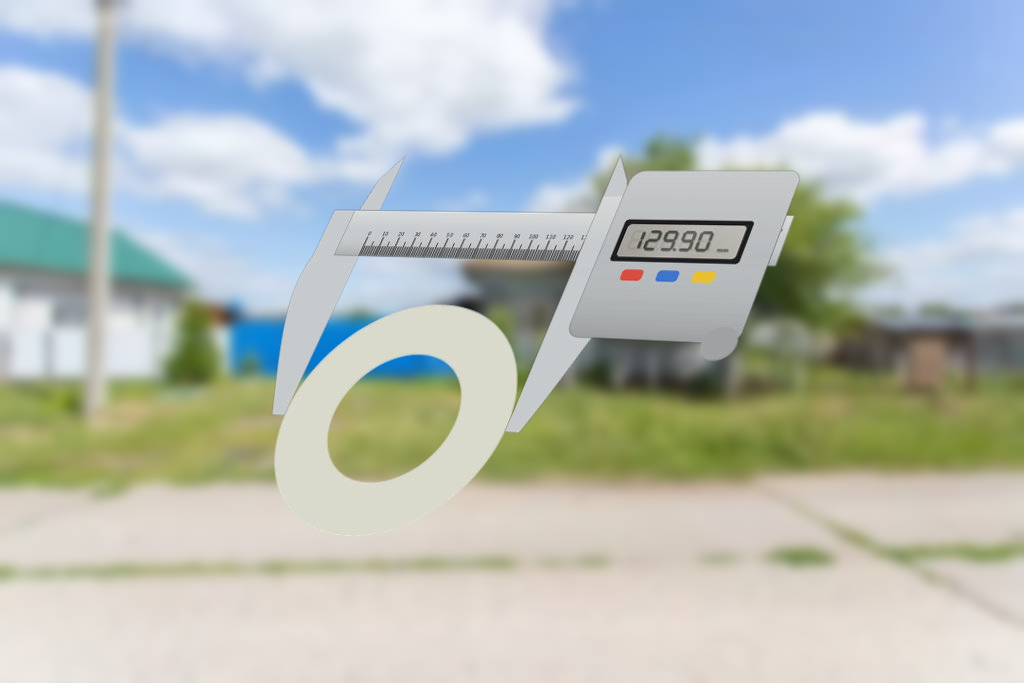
129.90 mm
